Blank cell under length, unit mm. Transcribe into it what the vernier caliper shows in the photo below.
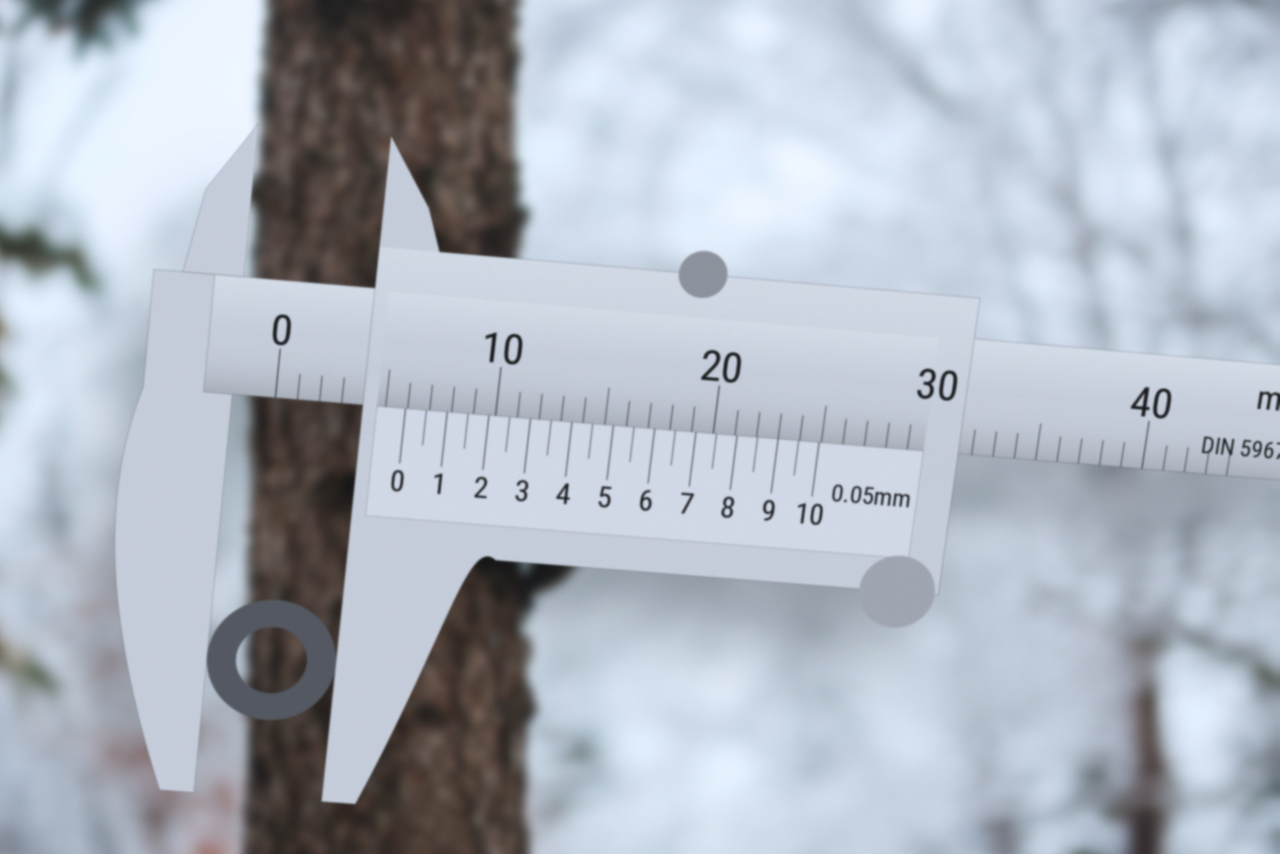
5.9 mm
